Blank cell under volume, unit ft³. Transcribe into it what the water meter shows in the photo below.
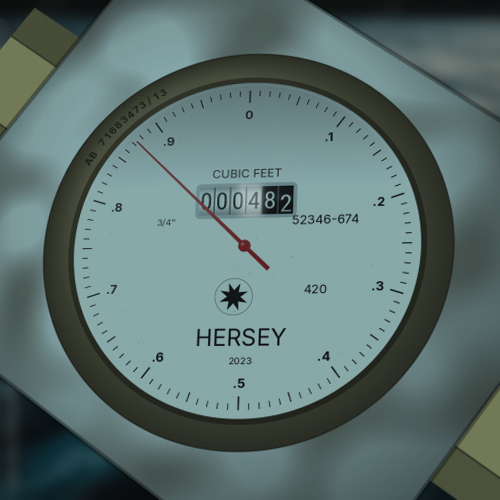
481.87 ft³
